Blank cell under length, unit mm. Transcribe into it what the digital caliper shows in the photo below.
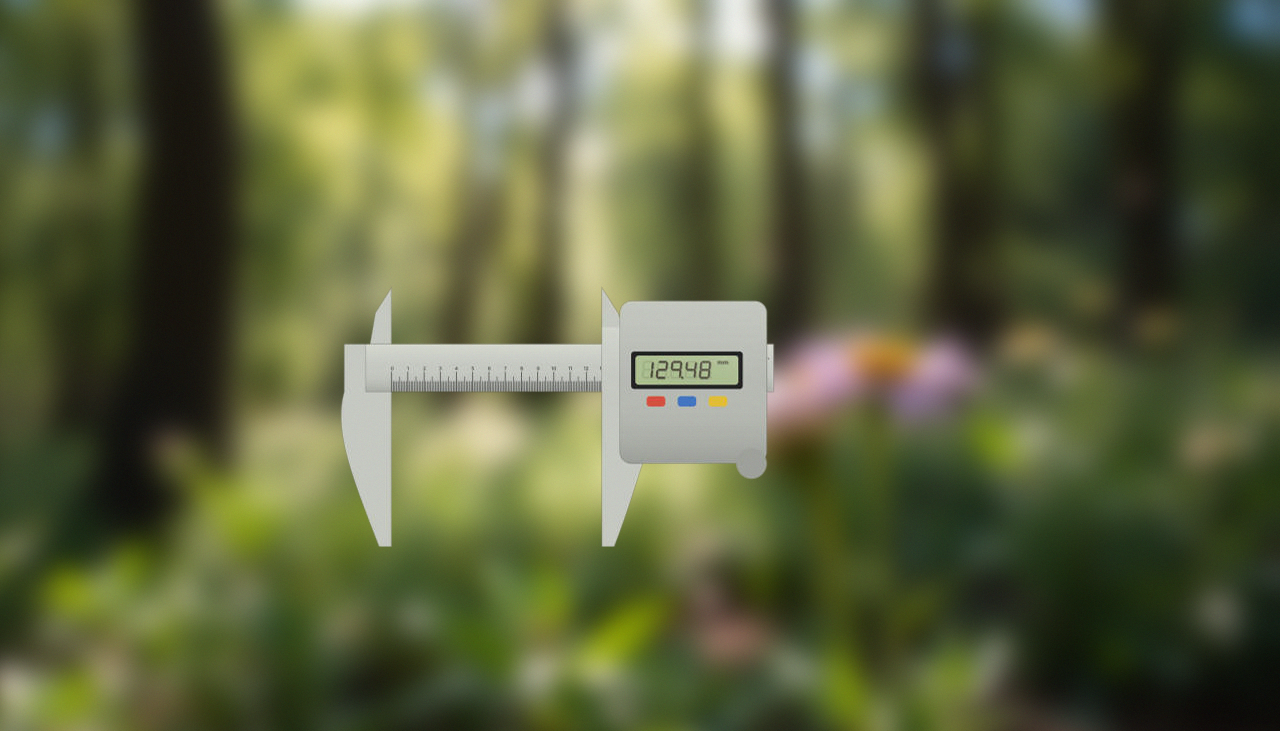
129.48 mm
